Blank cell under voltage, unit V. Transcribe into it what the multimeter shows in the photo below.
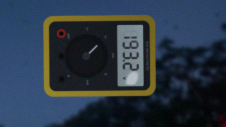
193.2 V
